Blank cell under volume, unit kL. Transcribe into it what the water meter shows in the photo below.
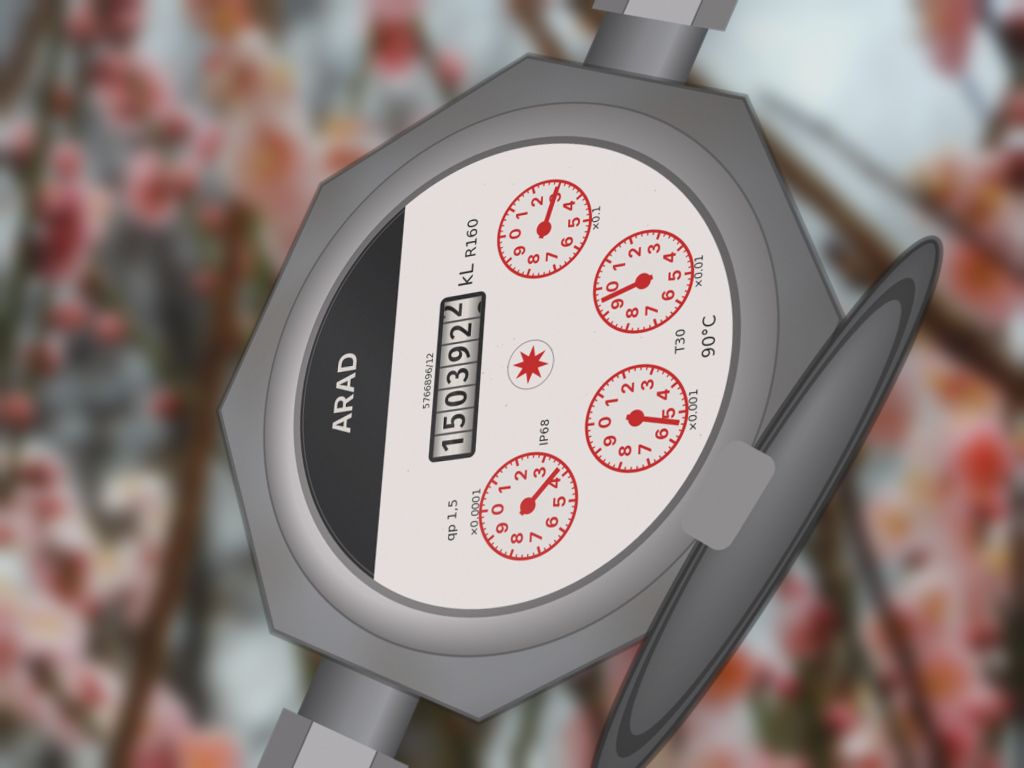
1503922.2953 kL
